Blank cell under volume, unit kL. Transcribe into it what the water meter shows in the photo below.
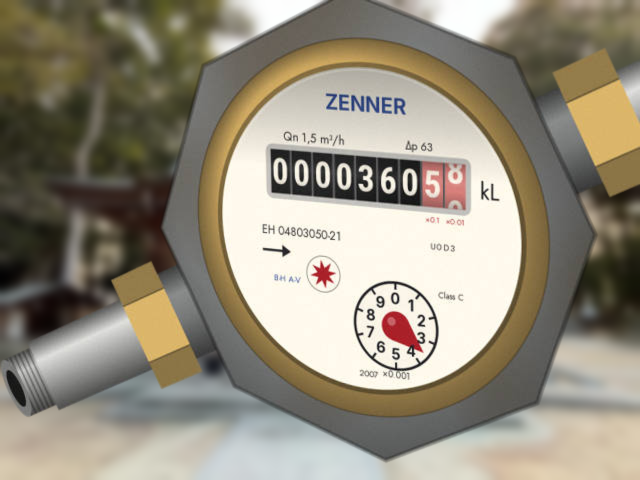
360.583 kL
